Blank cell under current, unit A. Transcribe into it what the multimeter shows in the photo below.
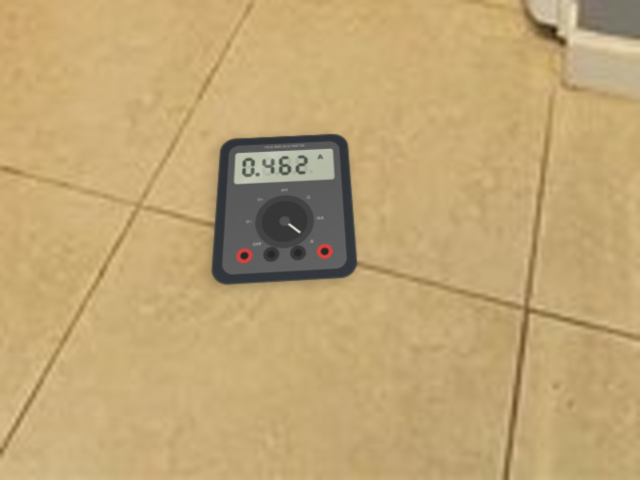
0.462 A
